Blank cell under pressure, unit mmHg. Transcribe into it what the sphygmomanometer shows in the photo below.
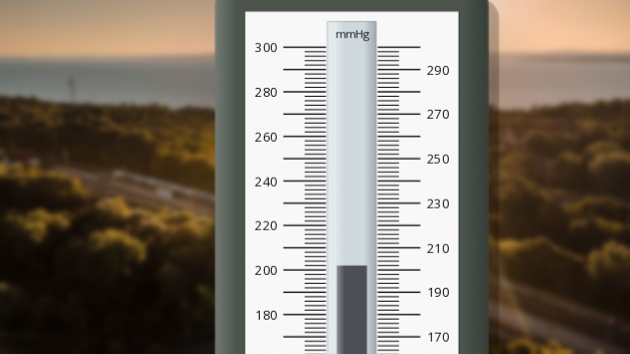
202 mmHg
